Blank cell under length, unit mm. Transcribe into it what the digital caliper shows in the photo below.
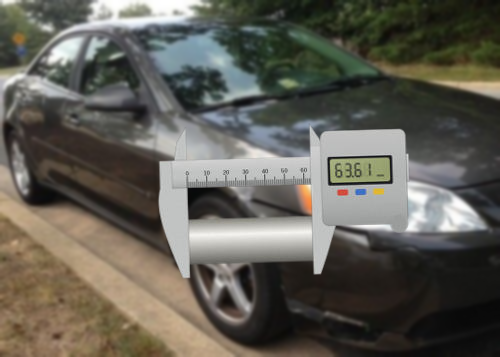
63.61 mm
